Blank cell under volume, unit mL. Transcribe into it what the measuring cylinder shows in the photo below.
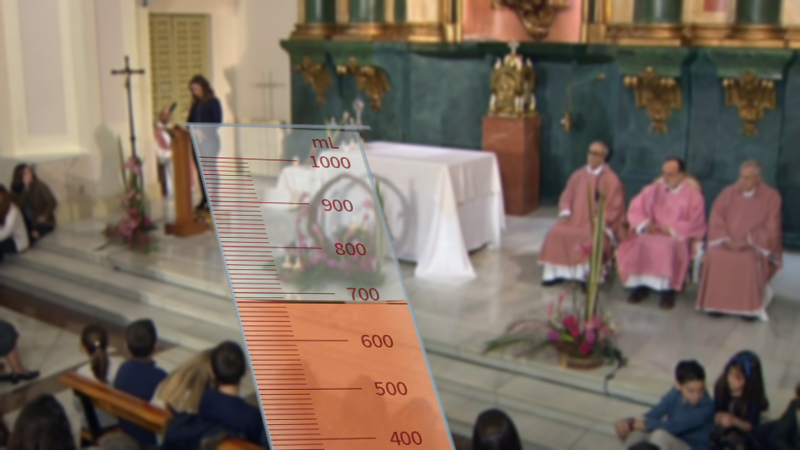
680 mL
